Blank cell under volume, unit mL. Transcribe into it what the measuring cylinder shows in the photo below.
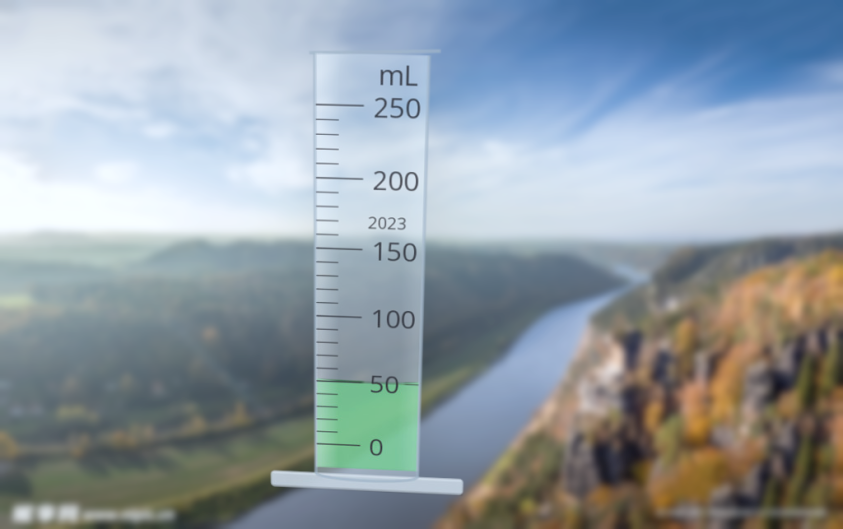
50 mL
